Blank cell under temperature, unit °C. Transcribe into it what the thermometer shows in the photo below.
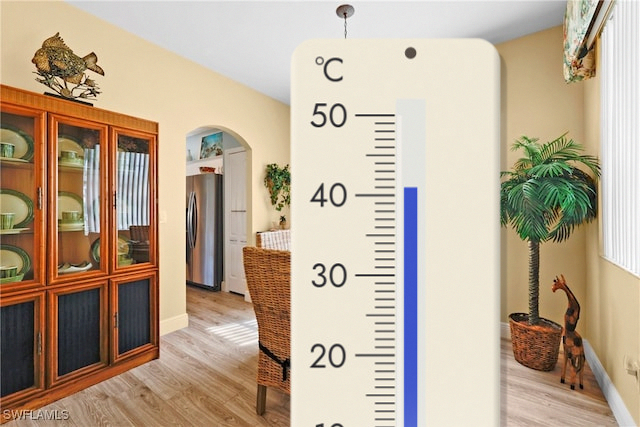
41 °C
